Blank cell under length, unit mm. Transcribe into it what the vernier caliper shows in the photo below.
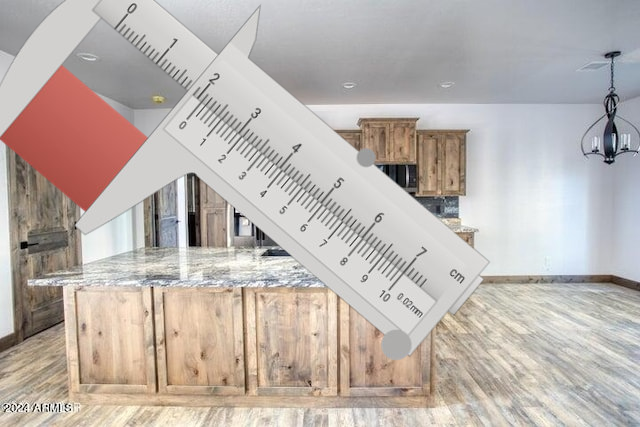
21.0 mm
